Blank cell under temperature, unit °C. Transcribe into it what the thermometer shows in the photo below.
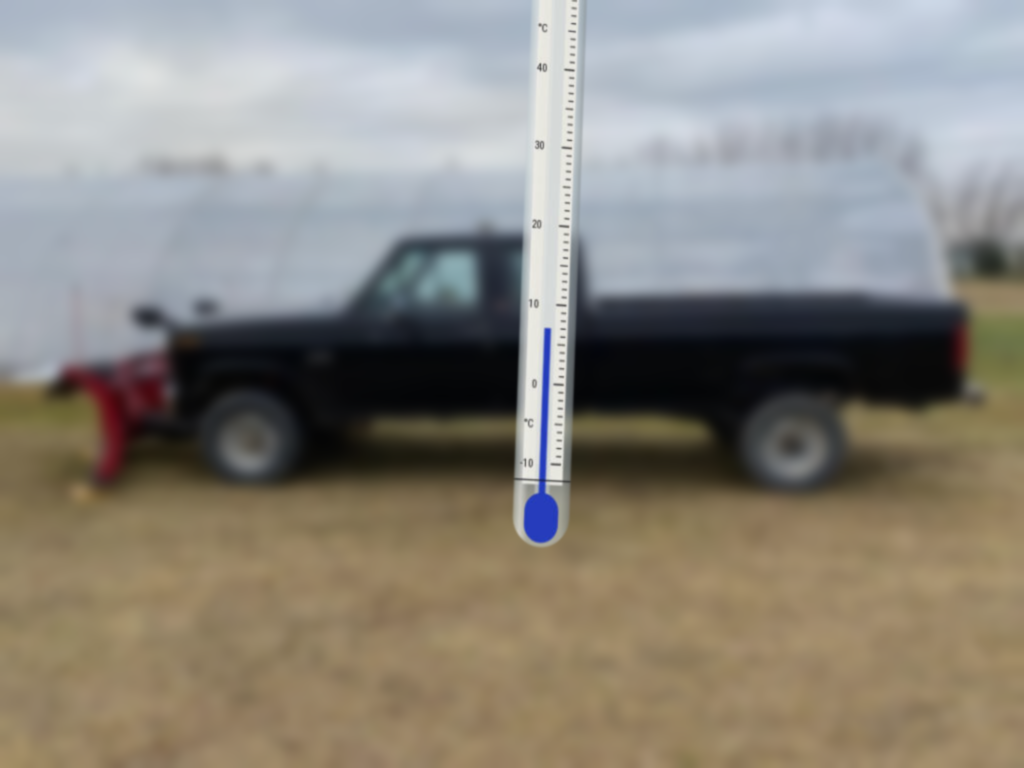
7 °C
